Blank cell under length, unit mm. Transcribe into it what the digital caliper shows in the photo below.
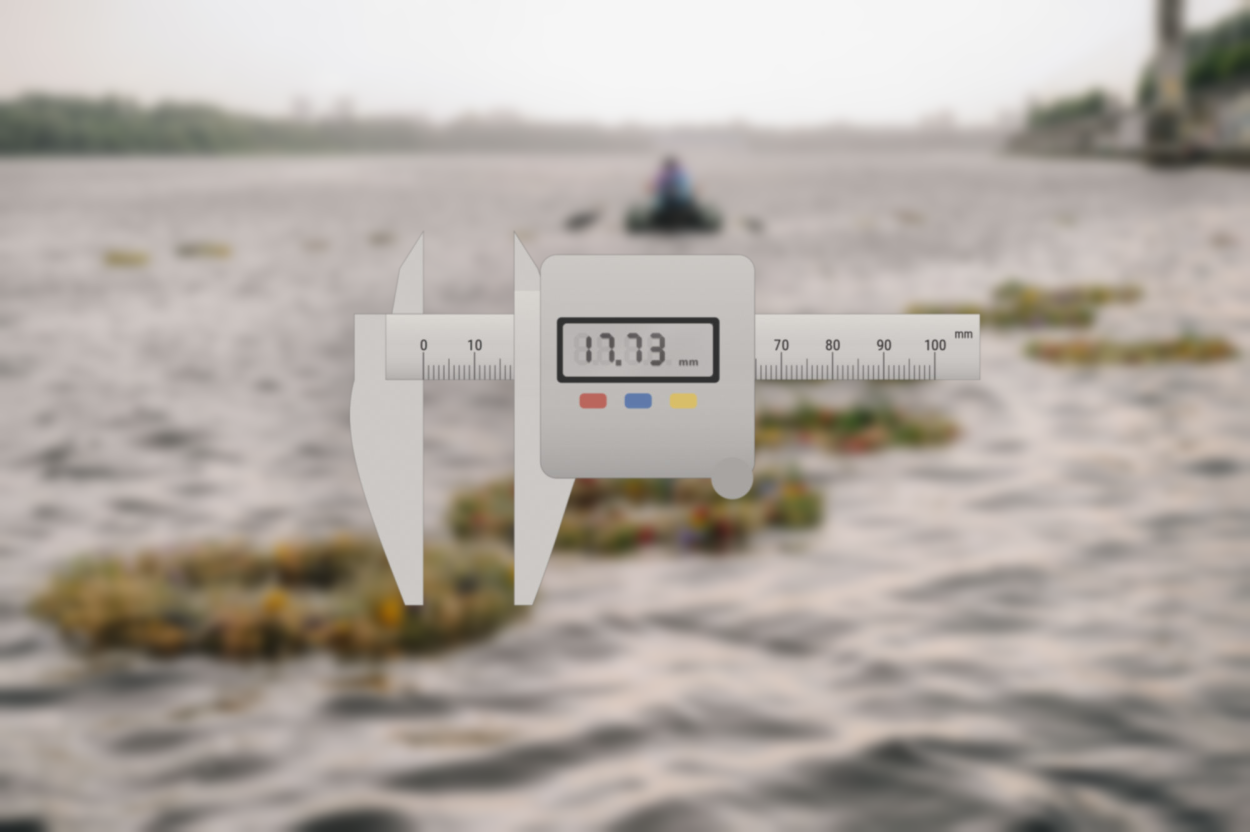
17.73 mm
